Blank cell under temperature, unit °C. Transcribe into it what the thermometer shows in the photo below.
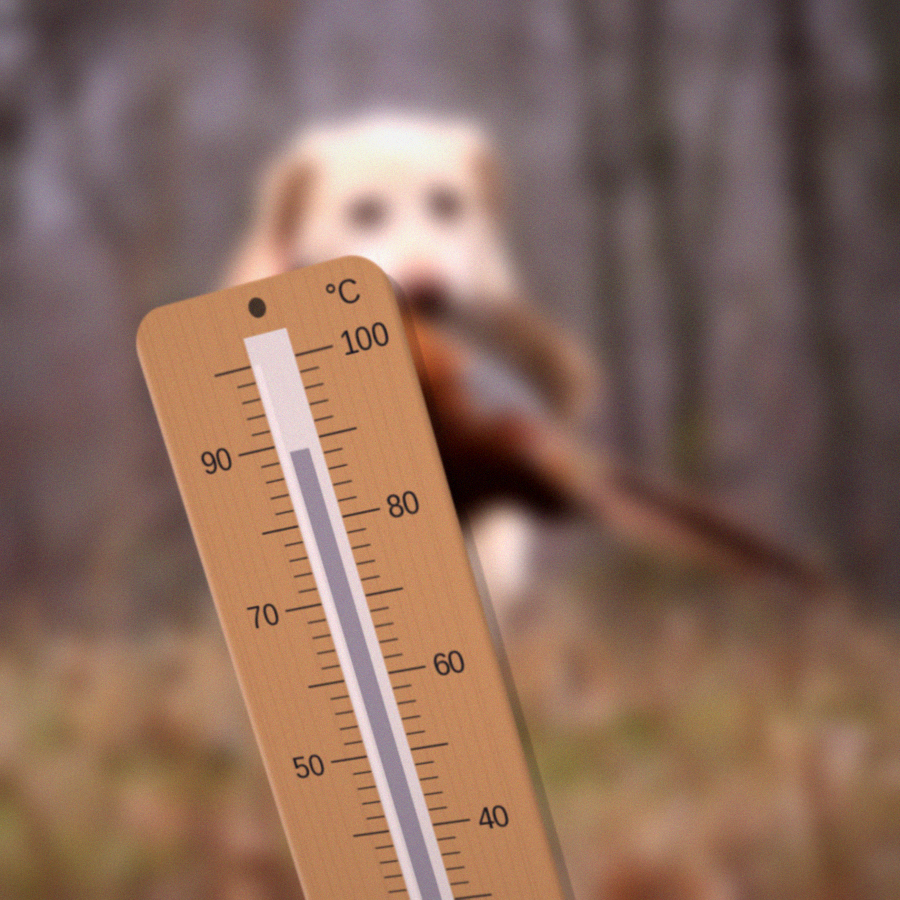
89 °C
